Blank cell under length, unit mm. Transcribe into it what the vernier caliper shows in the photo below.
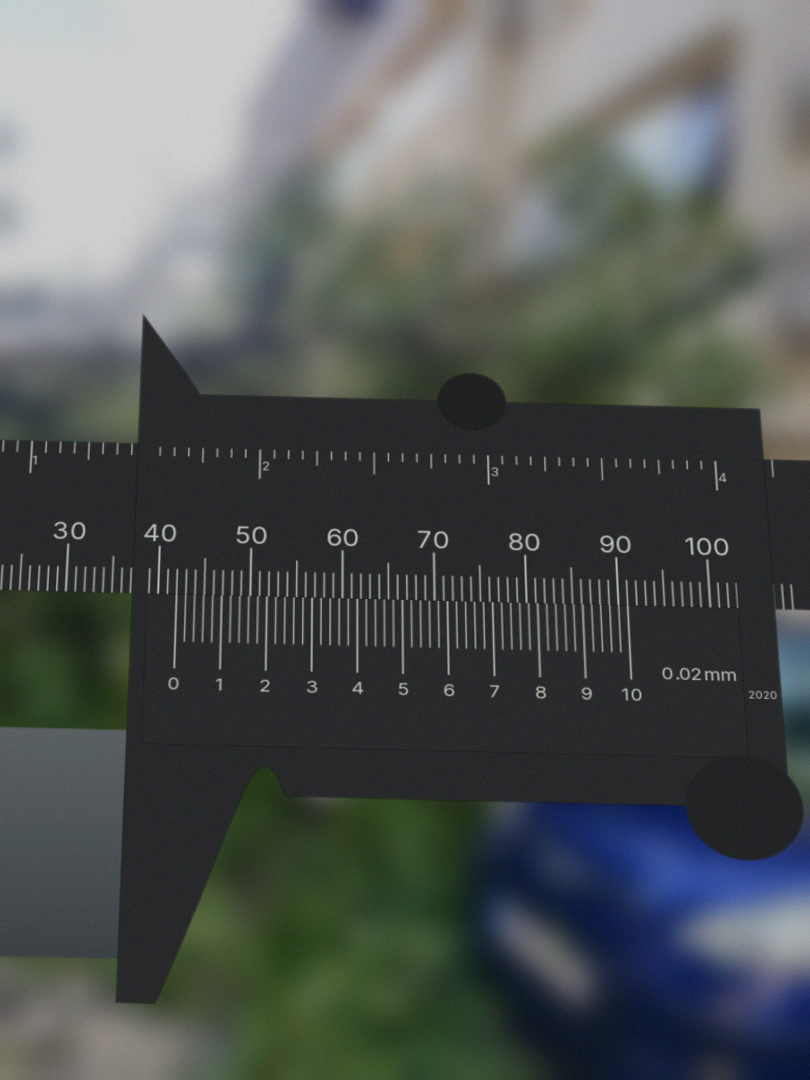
42.0 mm
